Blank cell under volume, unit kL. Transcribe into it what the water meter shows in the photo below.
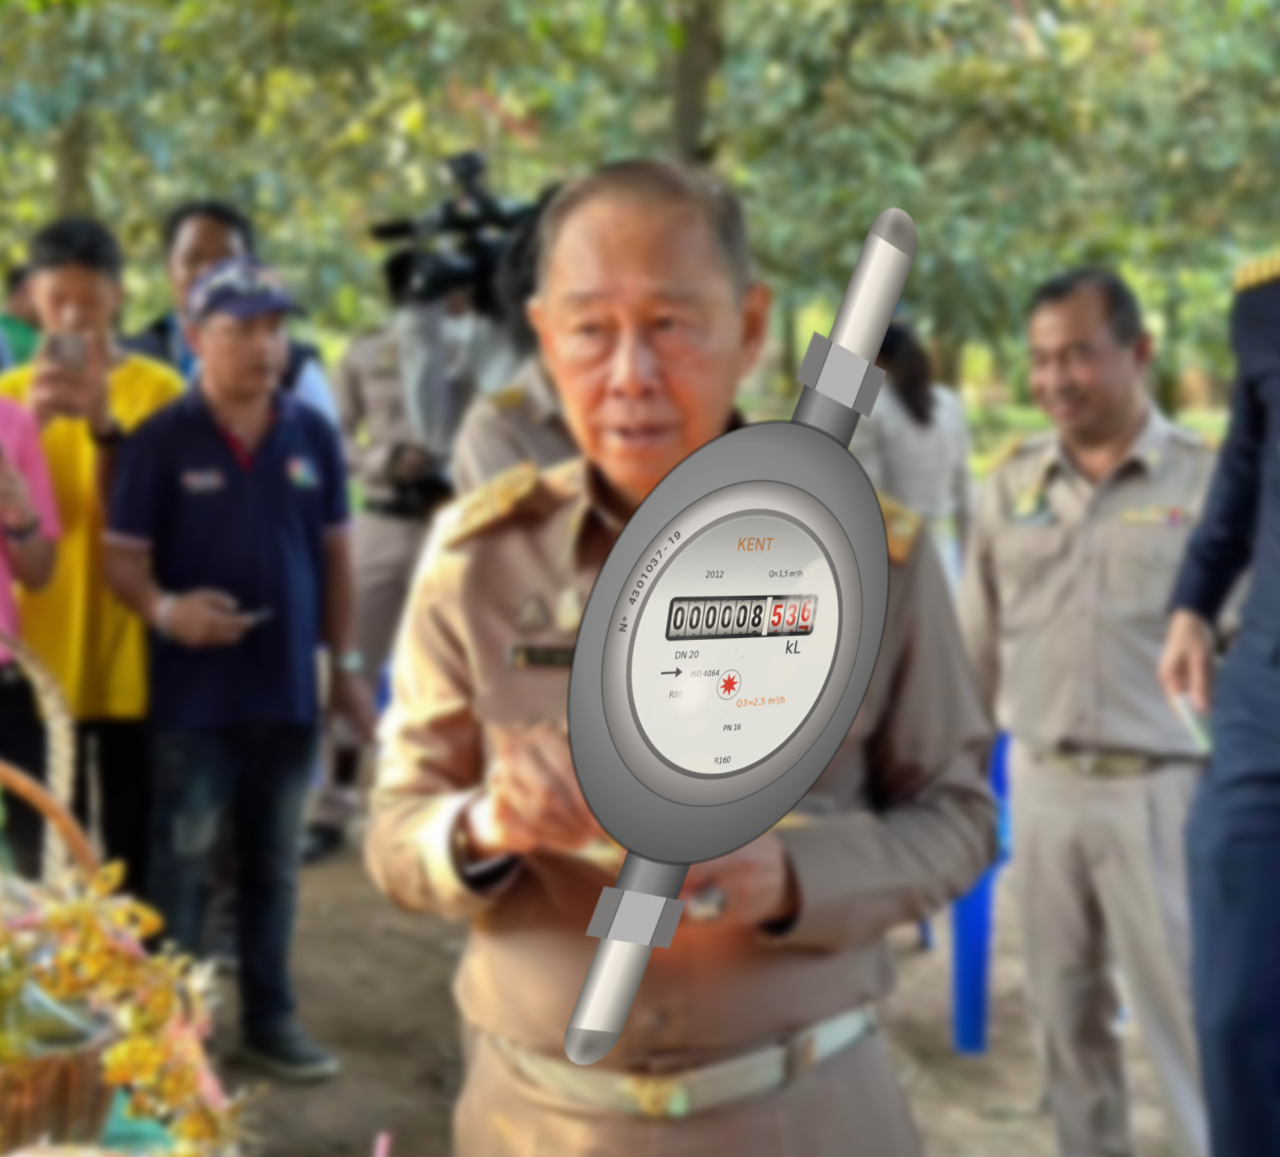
8.536 kL
